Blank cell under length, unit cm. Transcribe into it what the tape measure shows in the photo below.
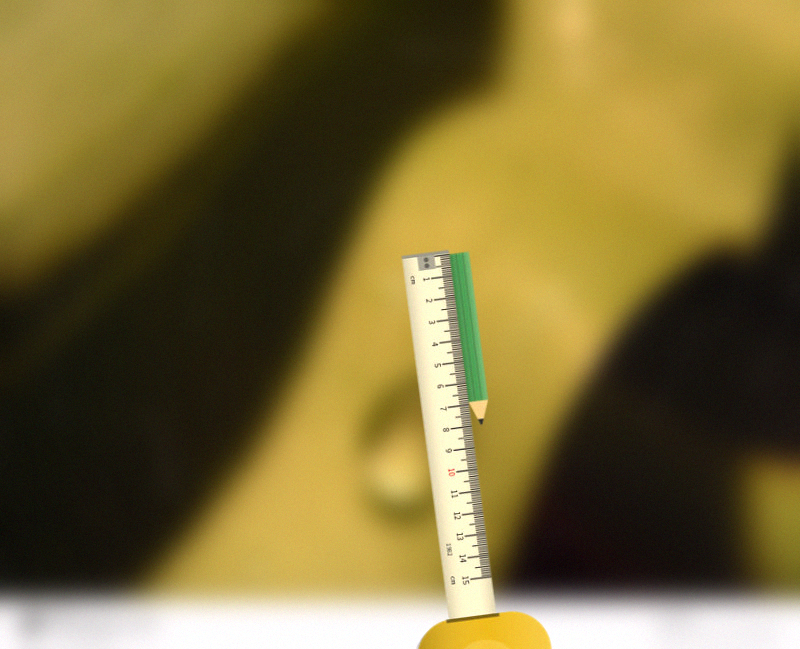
8 cm
